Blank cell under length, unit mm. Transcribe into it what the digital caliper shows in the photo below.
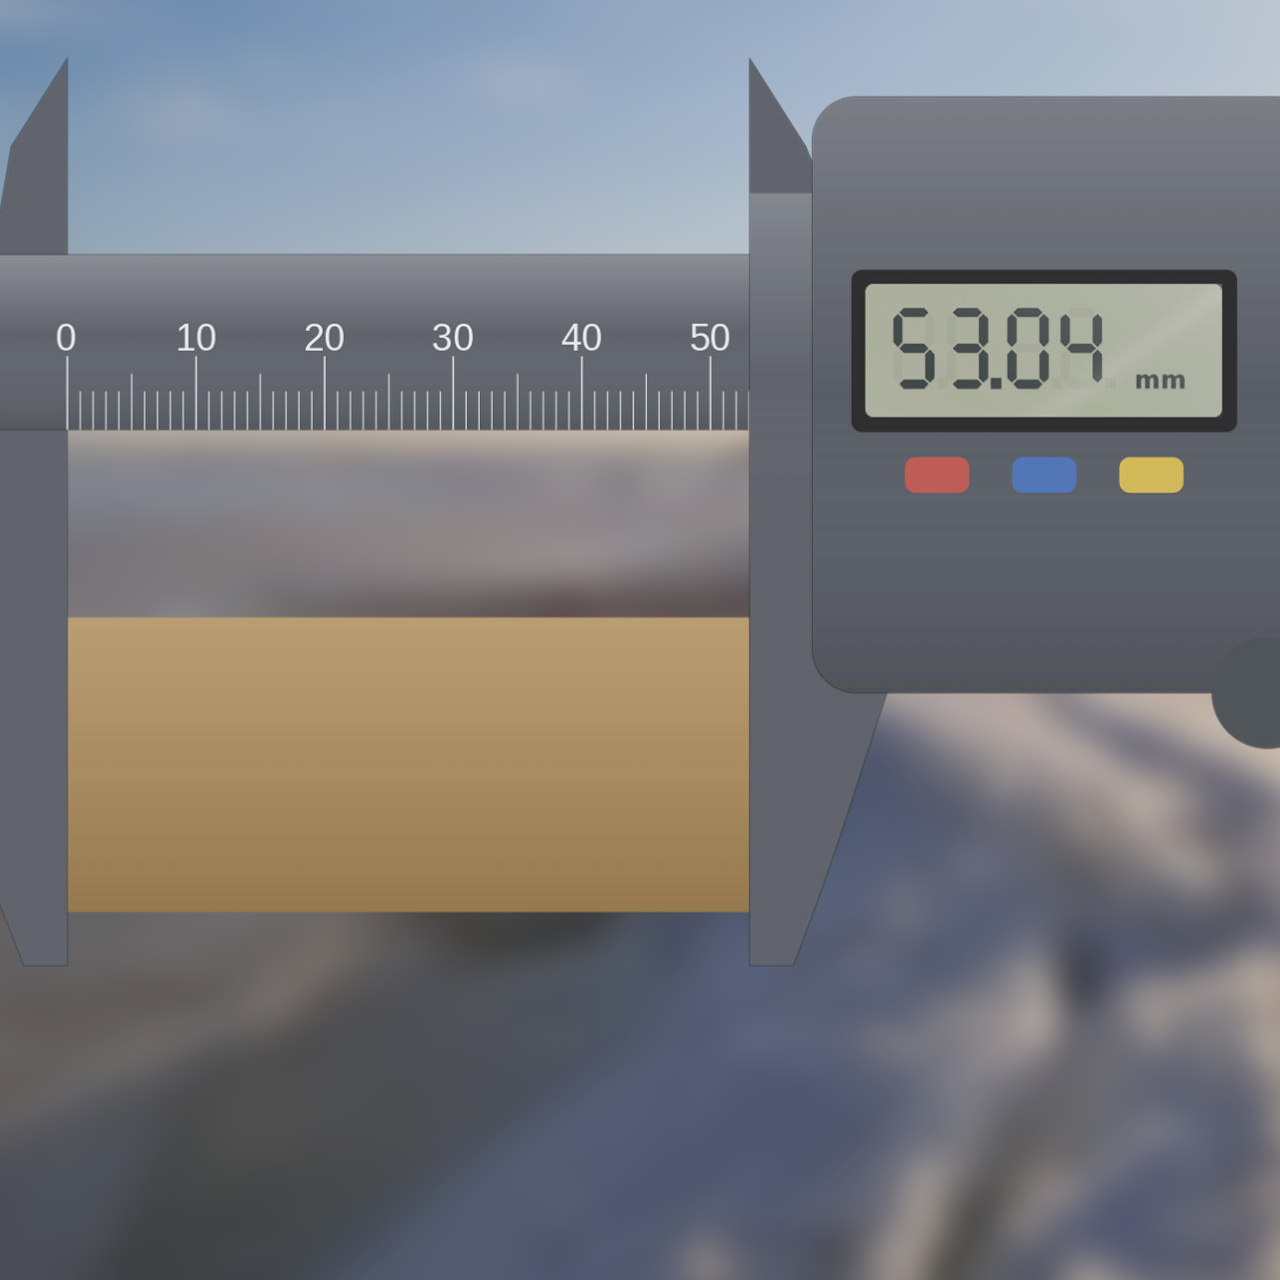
53.04 mm
